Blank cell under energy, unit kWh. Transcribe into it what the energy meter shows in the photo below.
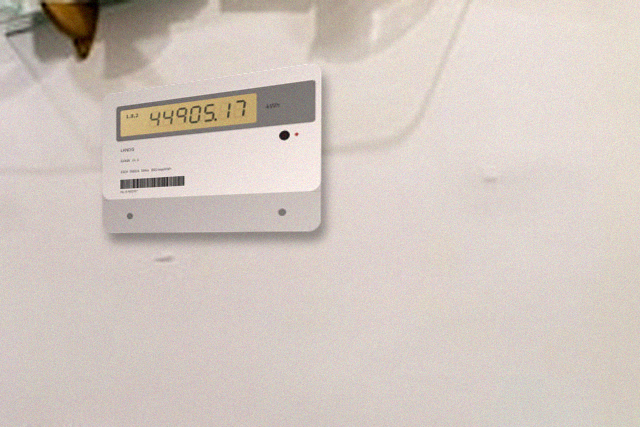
44905.17 kWh
